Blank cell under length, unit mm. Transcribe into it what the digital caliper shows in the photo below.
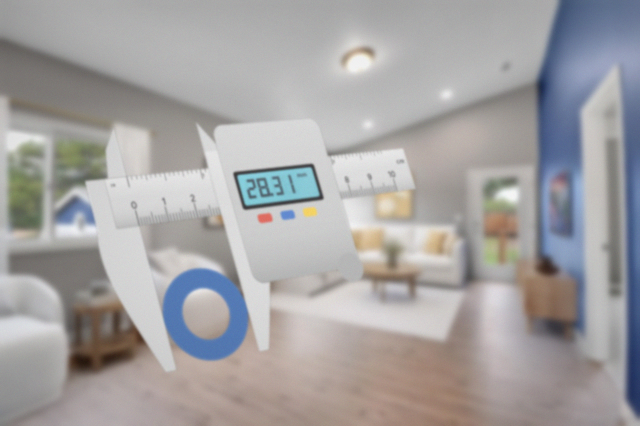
28.31 mm
